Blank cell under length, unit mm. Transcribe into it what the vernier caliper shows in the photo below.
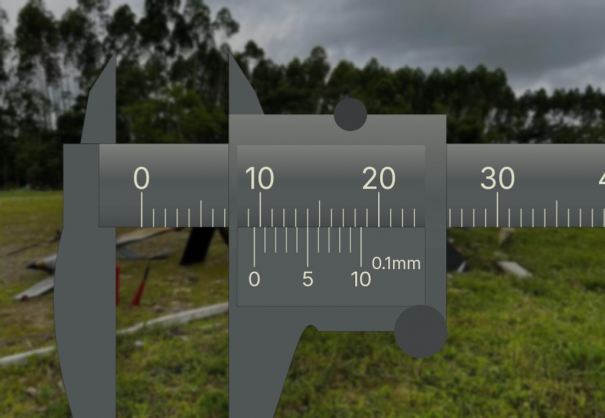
9.5 mm
